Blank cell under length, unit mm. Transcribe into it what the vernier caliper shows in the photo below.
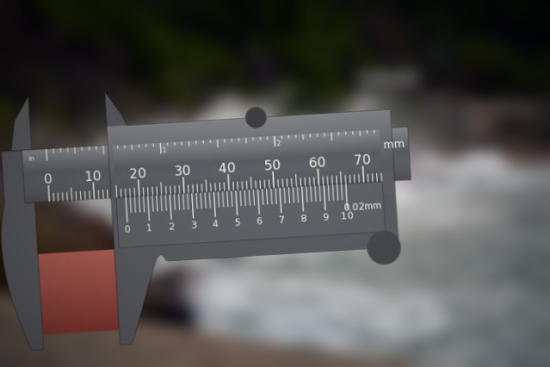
17.0 mm
